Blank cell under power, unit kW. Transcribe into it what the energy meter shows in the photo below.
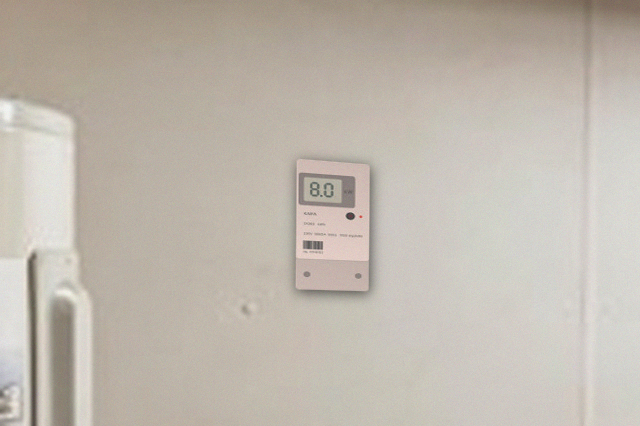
8.0 kW
